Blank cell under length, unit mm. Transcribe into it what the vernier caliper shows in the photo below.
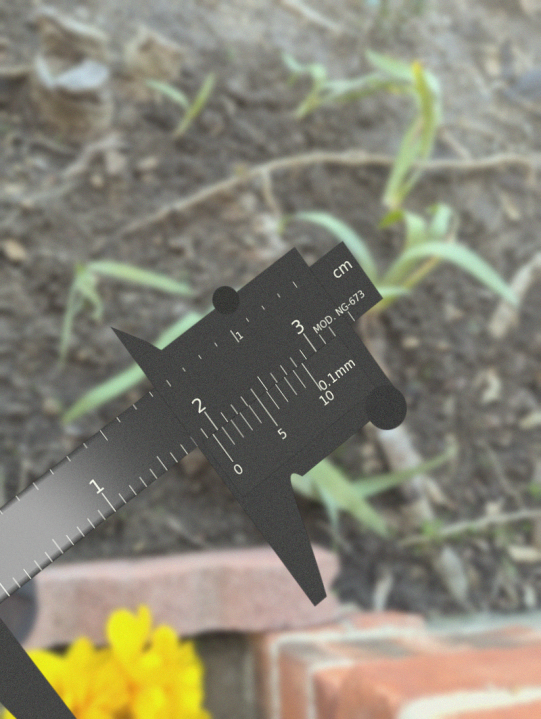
19.5 mm
